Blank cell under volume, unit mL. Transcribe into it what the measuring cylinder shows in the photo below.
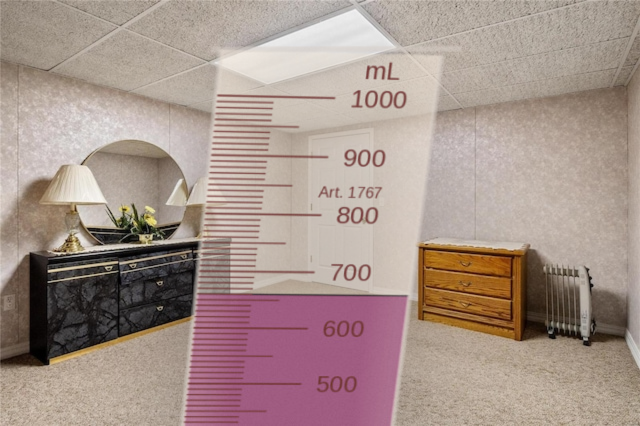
660 mL
